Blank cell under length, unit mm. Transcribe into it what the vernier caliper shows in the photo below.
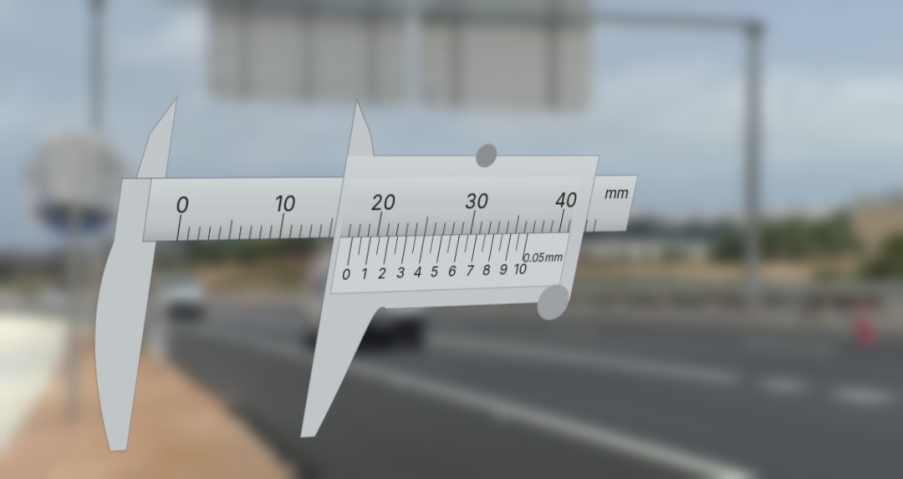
17.4 mm
